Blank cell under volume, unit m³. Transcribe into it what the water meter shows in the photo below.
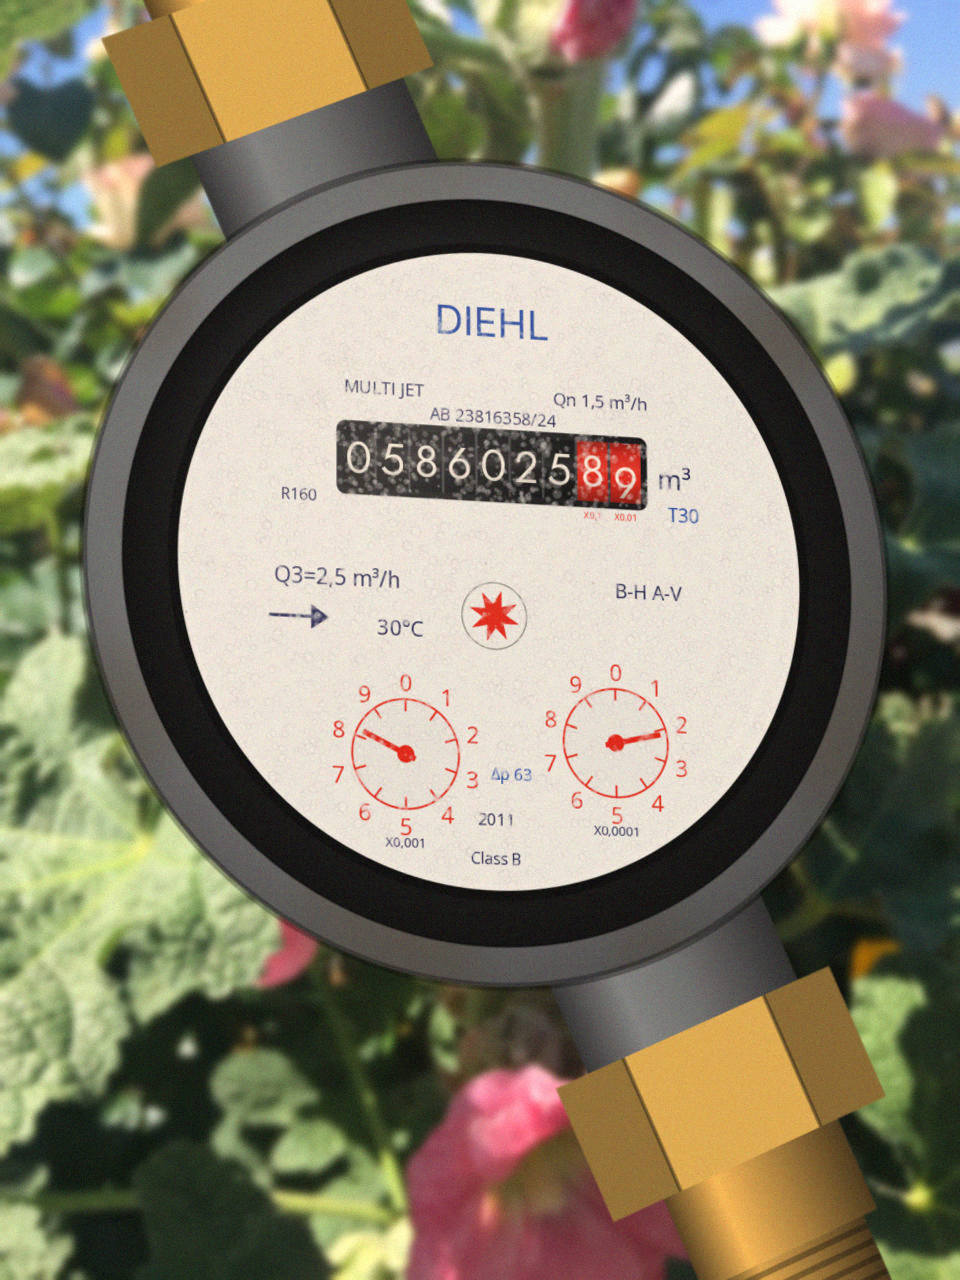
586025.8882 m³
